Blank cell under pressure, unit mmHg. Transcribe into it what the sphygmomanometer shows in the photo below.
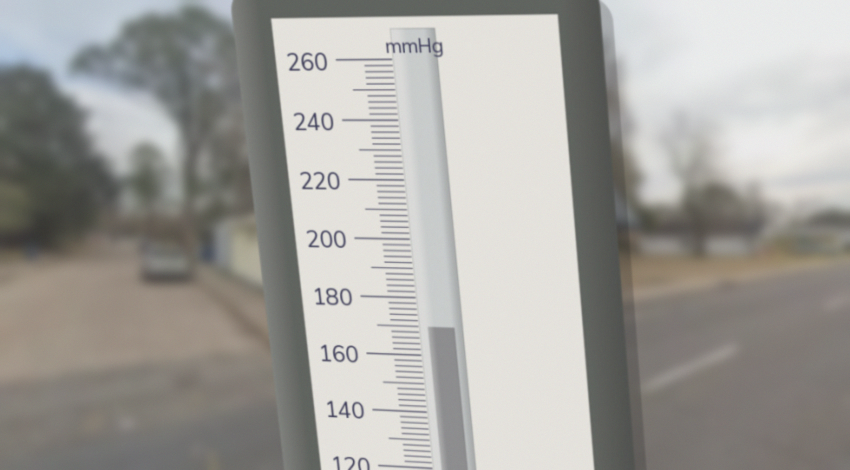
170 mmHg
